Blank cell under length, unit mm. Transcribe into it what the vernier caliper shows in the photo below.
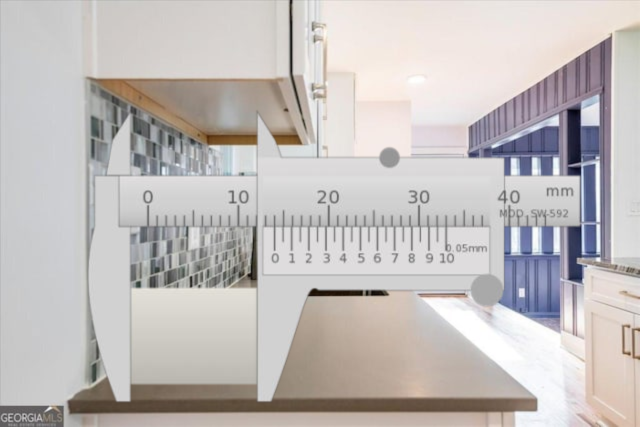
14.0 mm
